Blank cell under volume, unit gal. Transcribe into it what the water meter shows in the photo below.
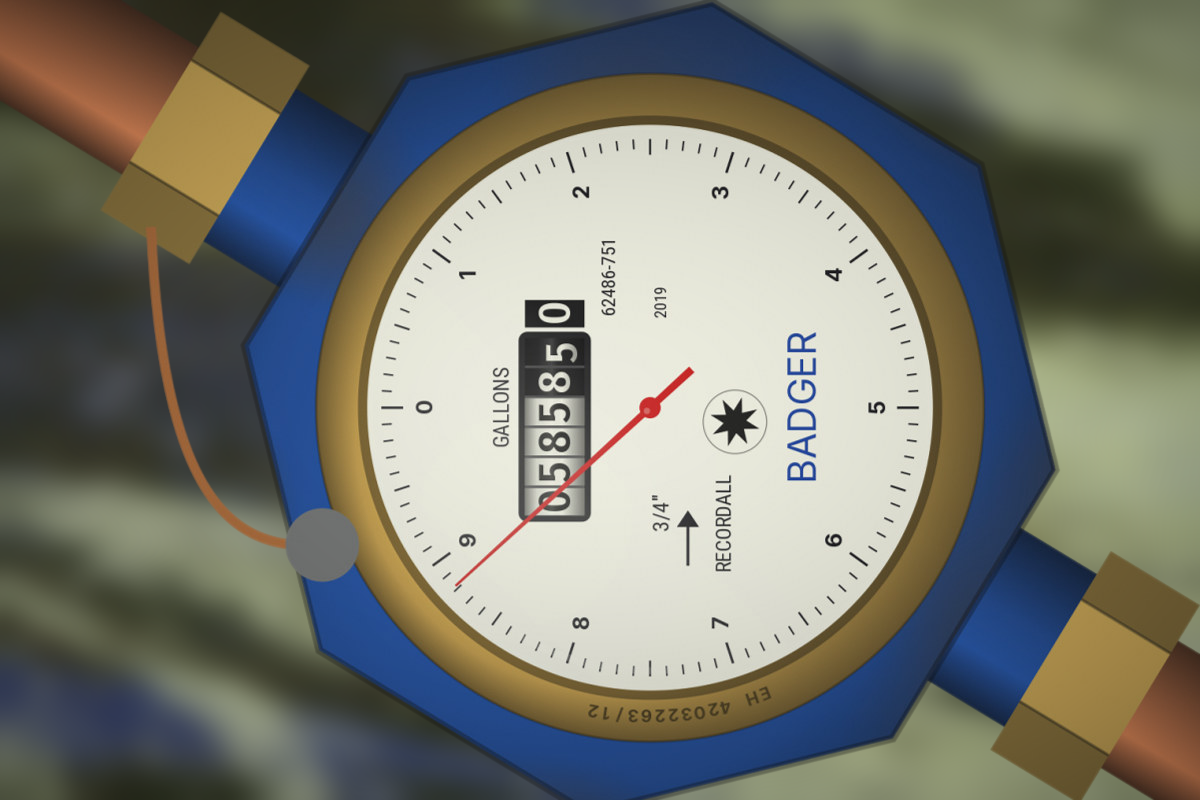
585848.8 gal
